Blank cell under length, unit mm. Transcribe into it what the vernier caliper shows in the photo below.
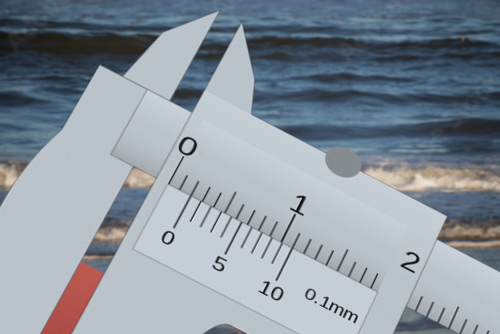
2.0 mm
